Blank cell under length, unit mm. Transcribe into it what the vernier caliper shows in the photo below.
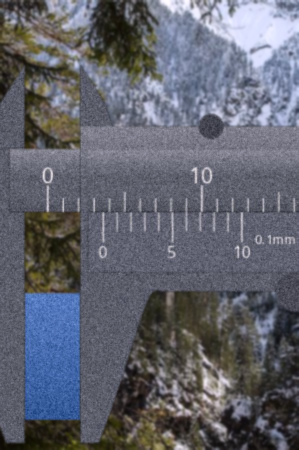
3.6 mm
